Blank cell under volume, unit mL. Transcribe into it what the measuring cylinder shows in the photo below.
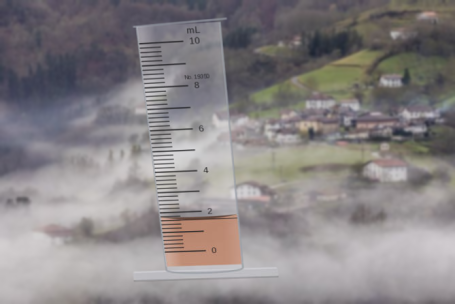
1.6 mL
